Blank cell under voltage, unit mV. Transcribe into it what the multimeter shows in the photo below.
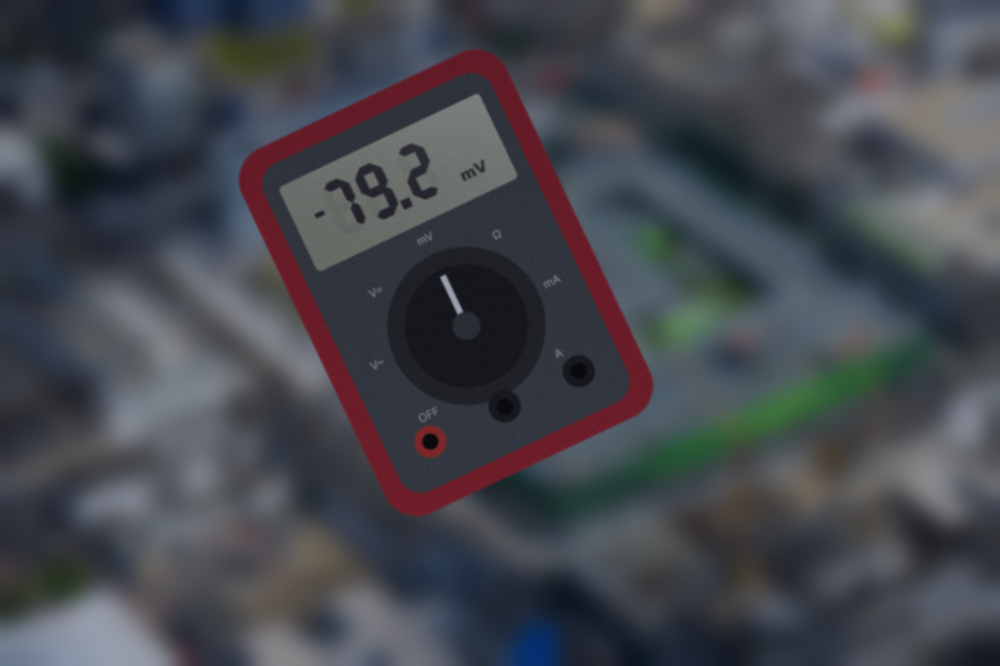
-79.2 mV
